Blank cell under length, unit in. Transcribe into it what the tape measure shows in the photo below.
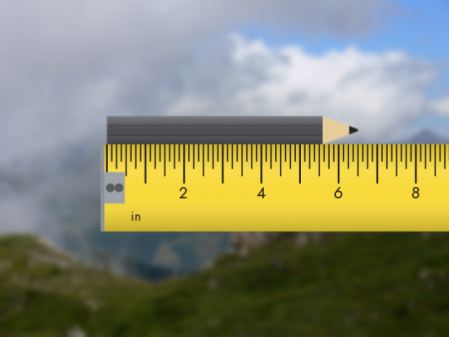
6.5 in
